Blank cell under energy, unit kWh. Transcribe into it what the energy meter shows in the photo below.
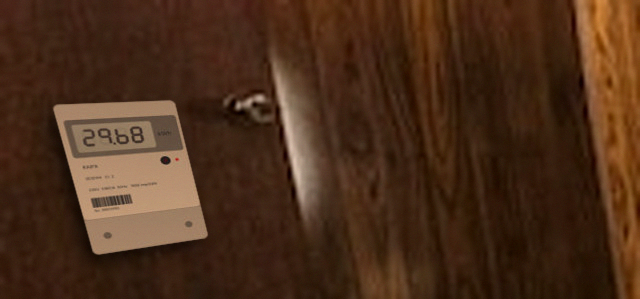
29.68 kWh
